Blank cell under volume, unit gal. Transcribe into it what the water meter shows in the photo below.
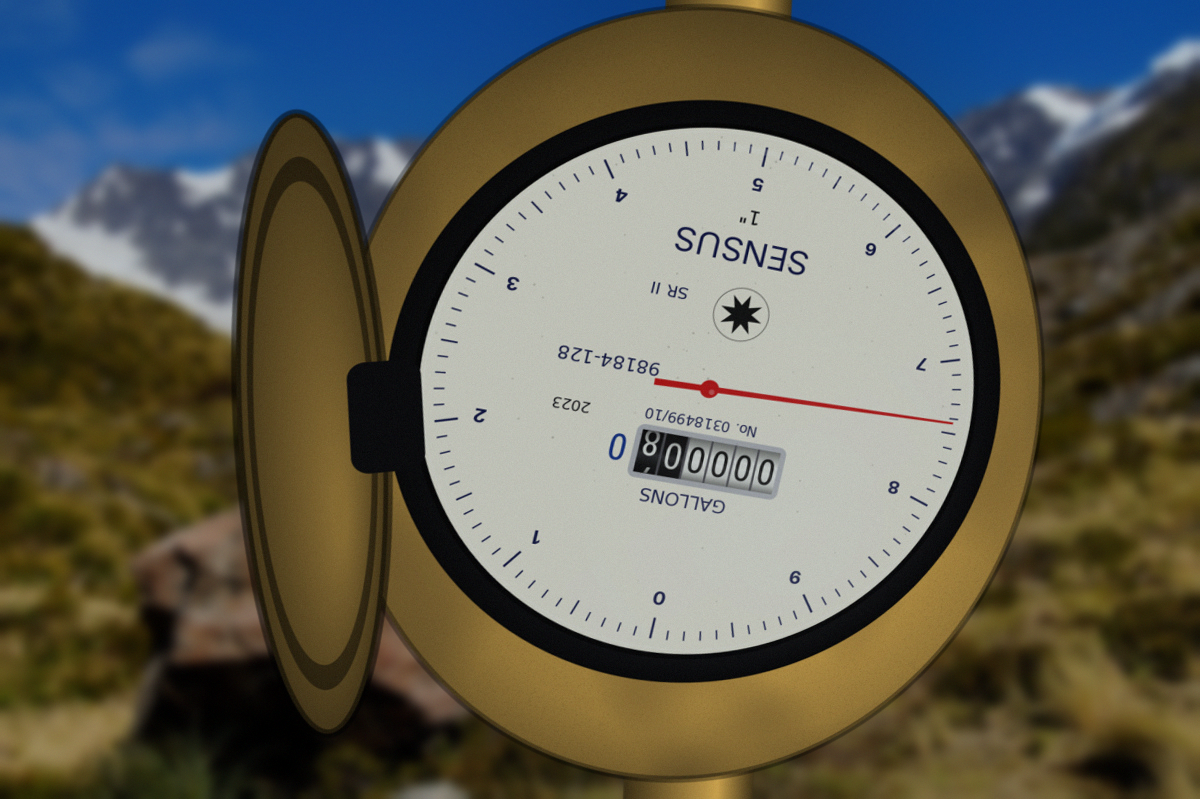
77.4 gal
